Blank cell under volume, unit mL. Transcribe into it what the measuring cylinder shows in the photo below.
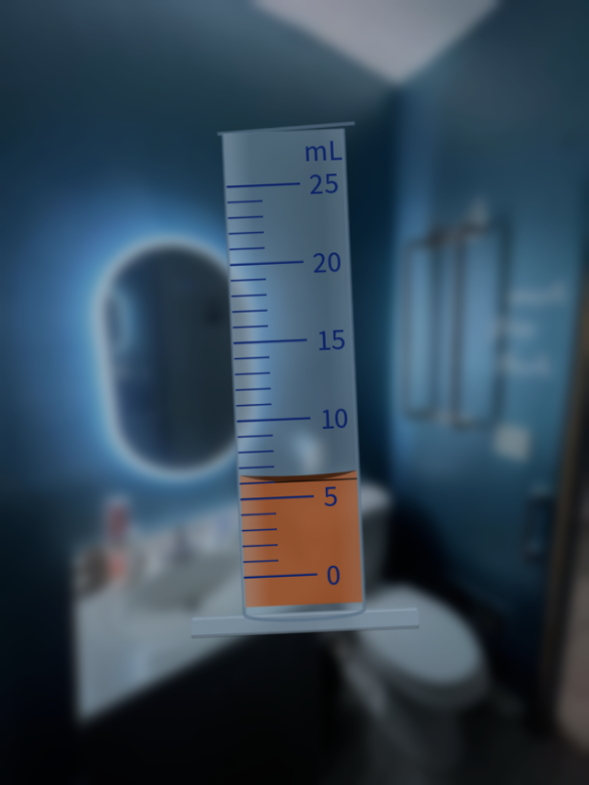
6 mL
